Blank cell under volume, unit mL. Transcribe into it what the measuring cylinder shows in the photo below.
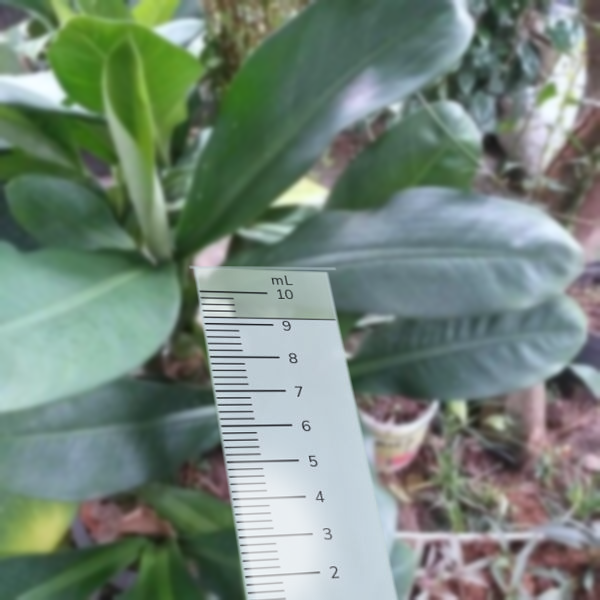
9.2 mL
